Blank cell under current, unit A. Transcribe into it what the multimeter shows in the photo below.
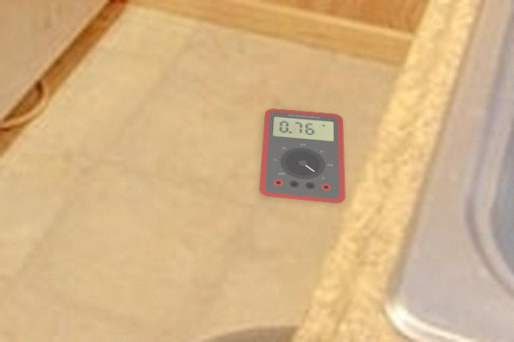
0.76 A
